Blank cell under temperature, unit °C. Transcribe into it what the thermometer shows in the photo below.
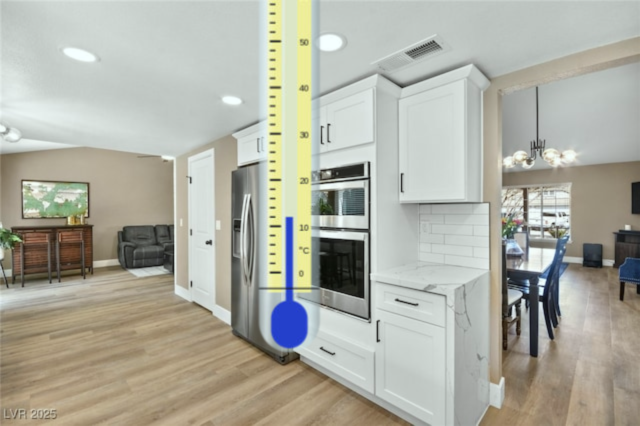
12 °C
